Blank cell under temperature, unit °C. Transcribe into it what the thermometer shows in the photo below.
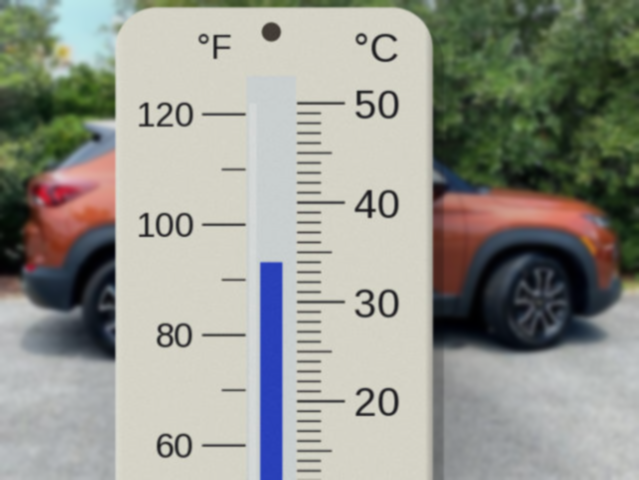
34 °C
